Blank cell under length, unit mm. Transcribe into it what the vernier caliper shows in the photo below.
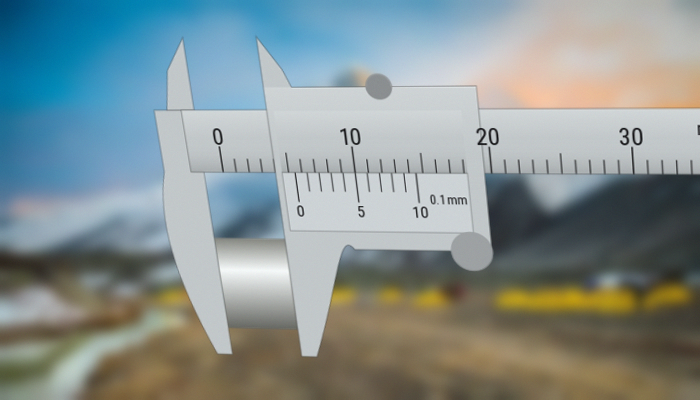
5.5 mm
